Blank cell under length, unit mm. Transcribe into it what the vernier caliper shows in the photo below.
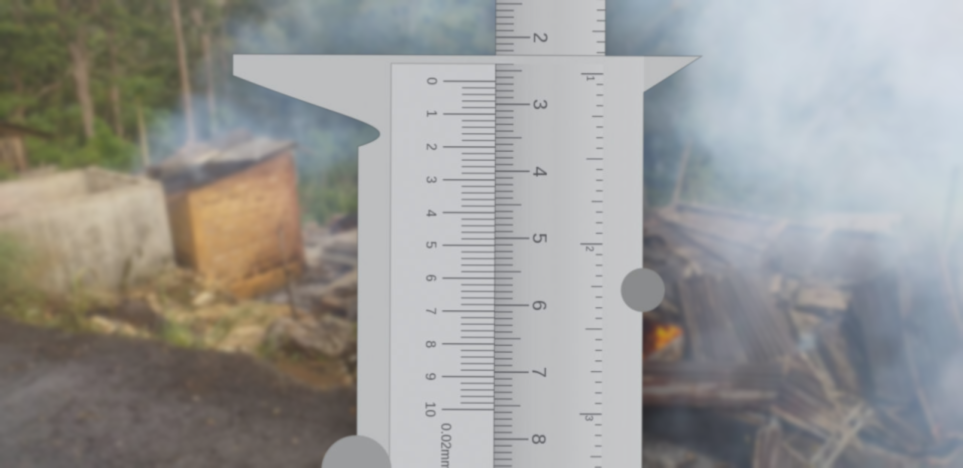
26.6 mm
